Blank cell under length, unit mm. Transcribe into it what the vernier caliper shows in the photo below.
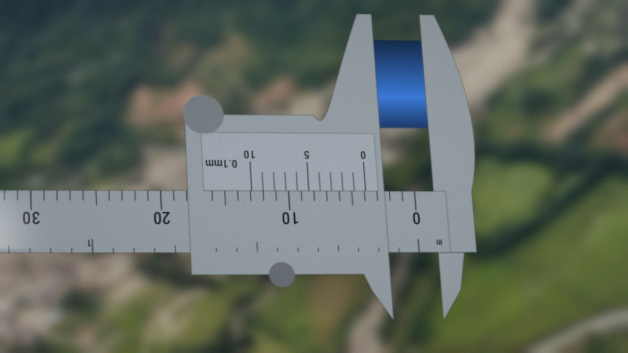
3.9 mm
